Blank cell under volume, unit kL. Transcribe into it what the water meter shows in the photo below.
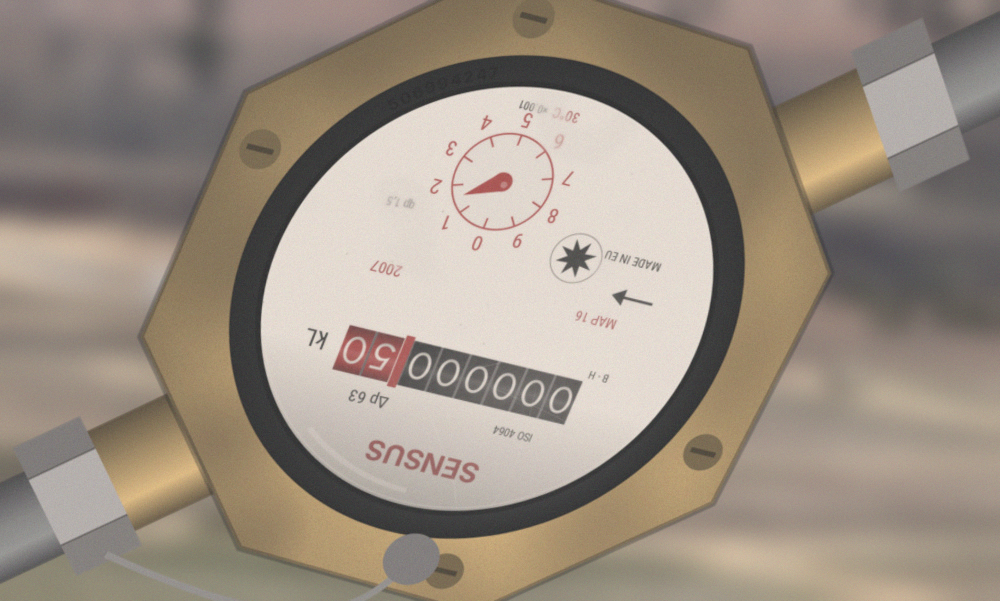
0.501 kL
